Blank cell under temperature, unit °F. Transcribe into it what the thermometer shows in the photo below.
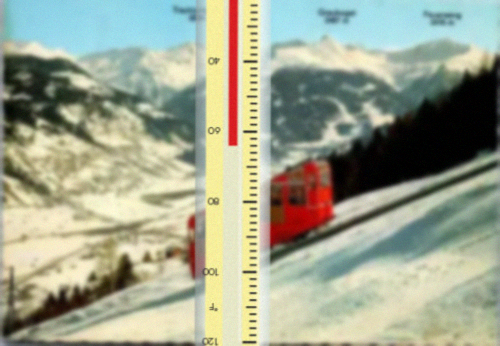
64 °F
